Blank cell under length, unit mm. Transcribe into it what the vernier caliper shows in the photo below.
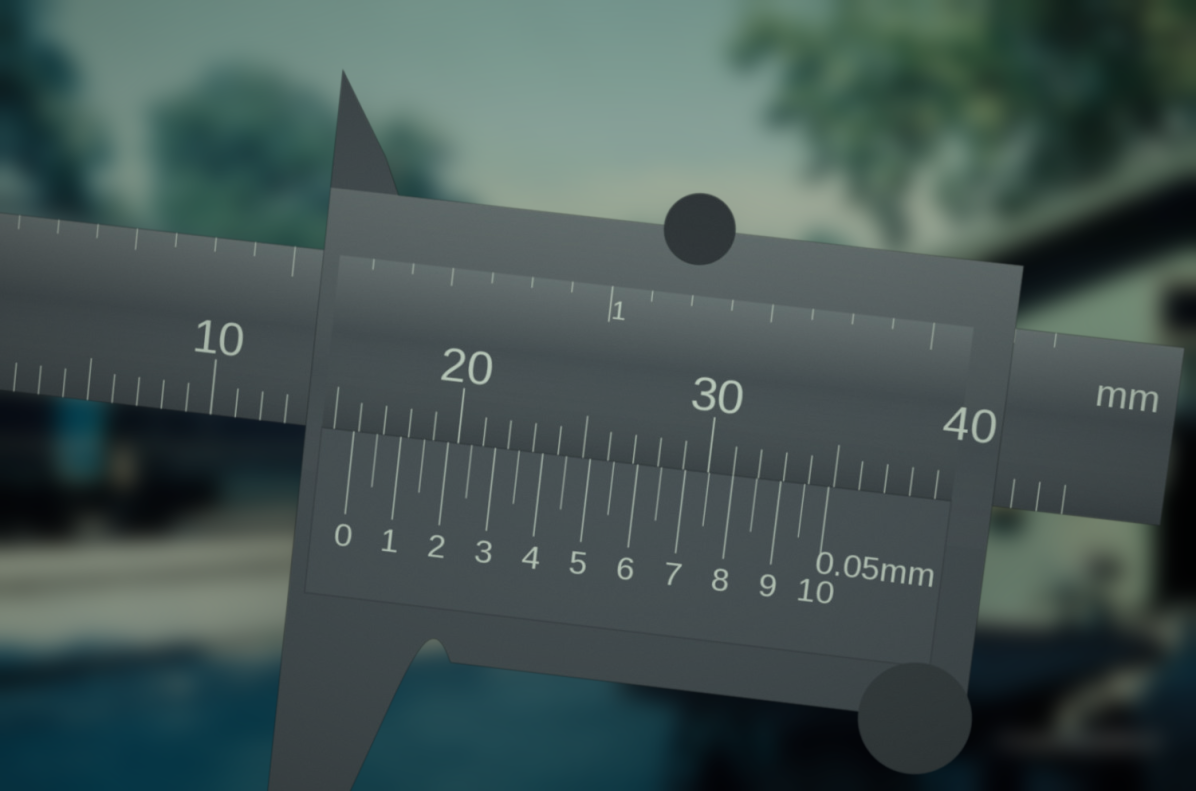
15.80 mm
